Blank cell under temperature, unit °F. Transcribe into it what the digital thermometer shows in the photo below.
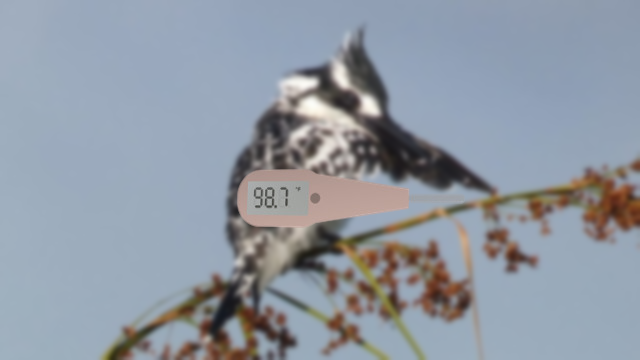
98.7 °F
